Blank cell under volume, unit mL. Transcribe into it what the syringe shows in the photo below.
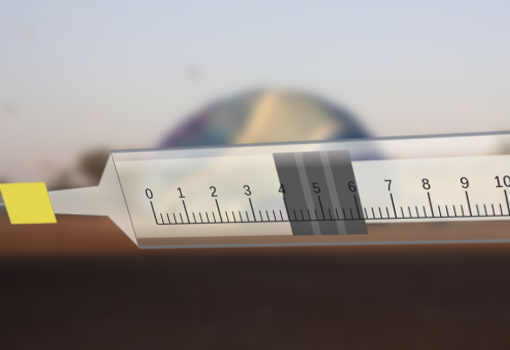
4 mL
